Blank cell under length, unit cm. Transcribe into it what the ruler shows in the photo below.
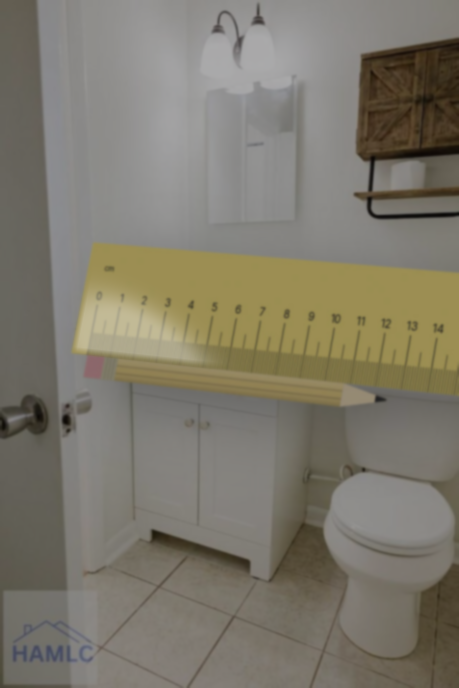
12.5 cm
